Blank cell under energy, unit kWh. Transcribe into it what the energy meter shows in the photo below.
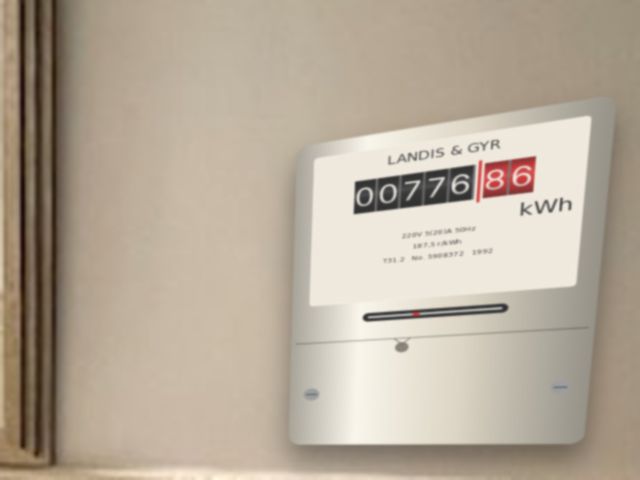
776.86 kWh
